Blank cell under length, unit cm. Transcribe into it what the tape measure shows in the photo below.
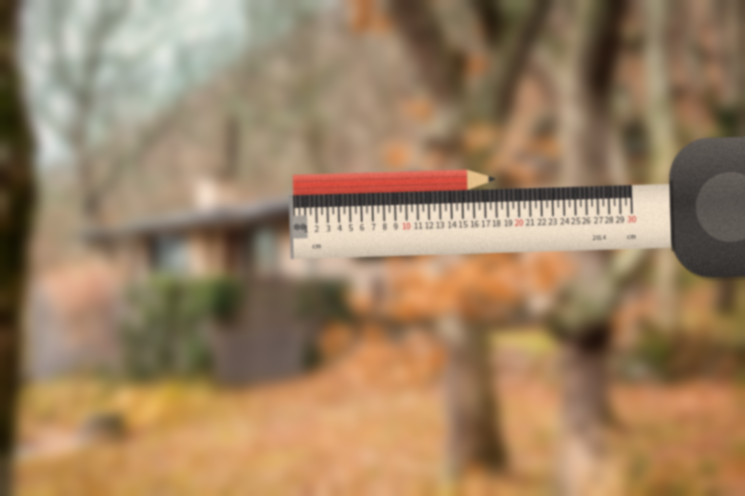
18 cm
